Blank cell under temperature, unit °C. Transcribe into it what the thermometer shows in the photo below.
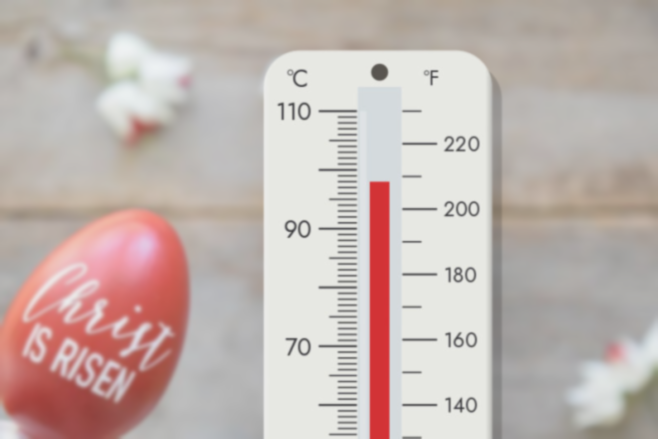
98 °C
